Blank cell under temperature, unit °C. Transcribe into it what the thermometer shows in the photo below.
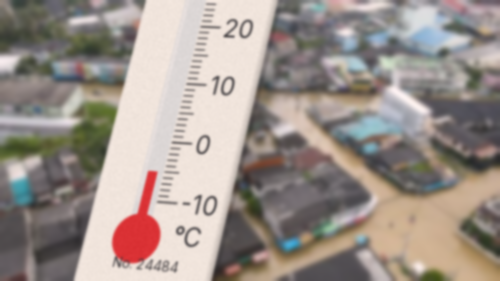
-5 °C
